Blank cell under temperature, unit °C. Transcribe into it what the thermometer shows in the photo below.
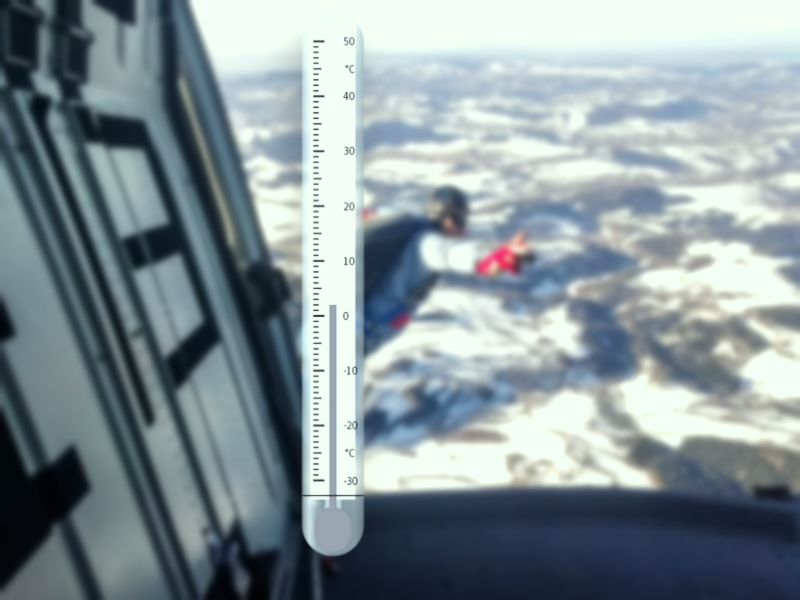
2 °C
